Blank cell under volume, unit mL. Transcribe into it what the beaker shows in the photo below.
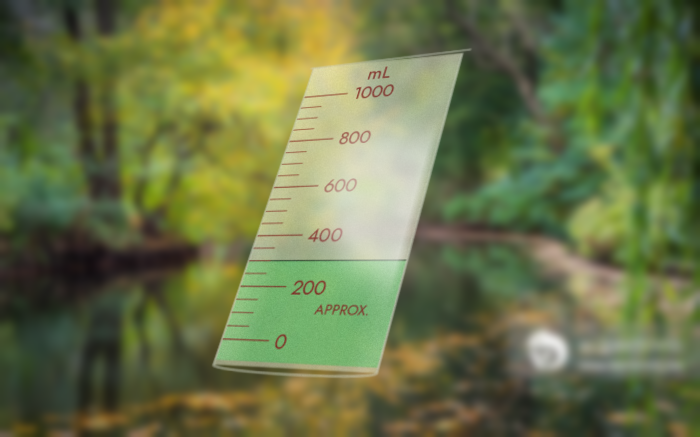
300 mL
